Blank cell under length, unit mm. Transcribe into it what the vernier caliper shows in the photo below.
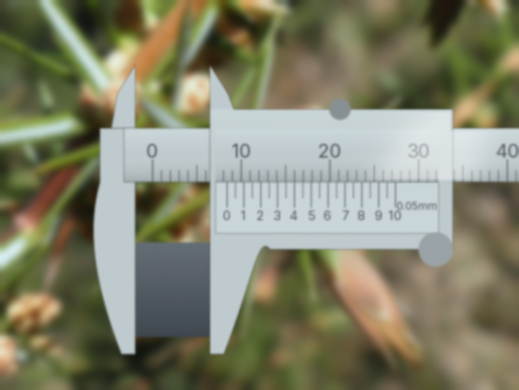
8.4 mm
